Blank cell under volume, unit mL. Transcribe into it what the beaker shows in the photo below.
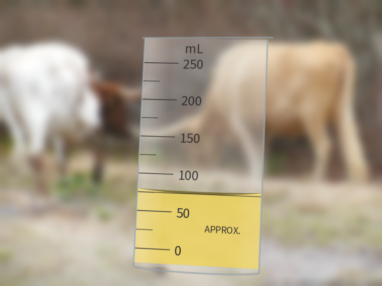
75 mL
